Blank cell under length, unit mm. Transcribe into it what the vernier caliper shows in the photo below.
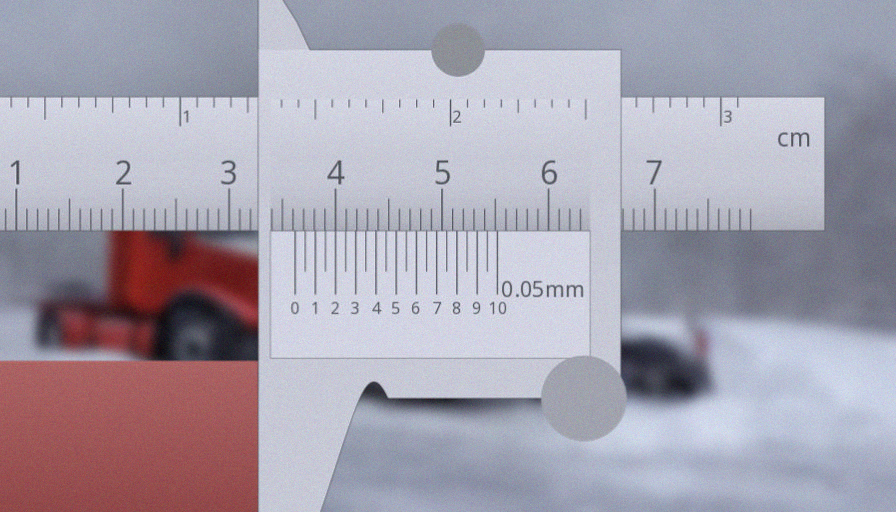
36.2 mm
